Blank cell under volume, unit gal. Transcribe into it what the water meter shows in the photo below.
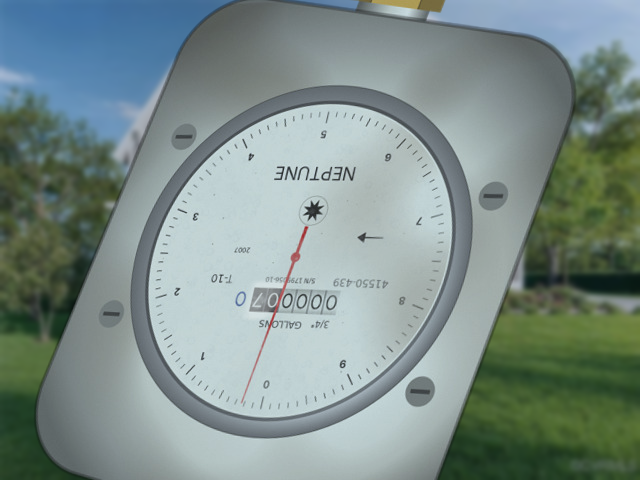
70.2 gal
